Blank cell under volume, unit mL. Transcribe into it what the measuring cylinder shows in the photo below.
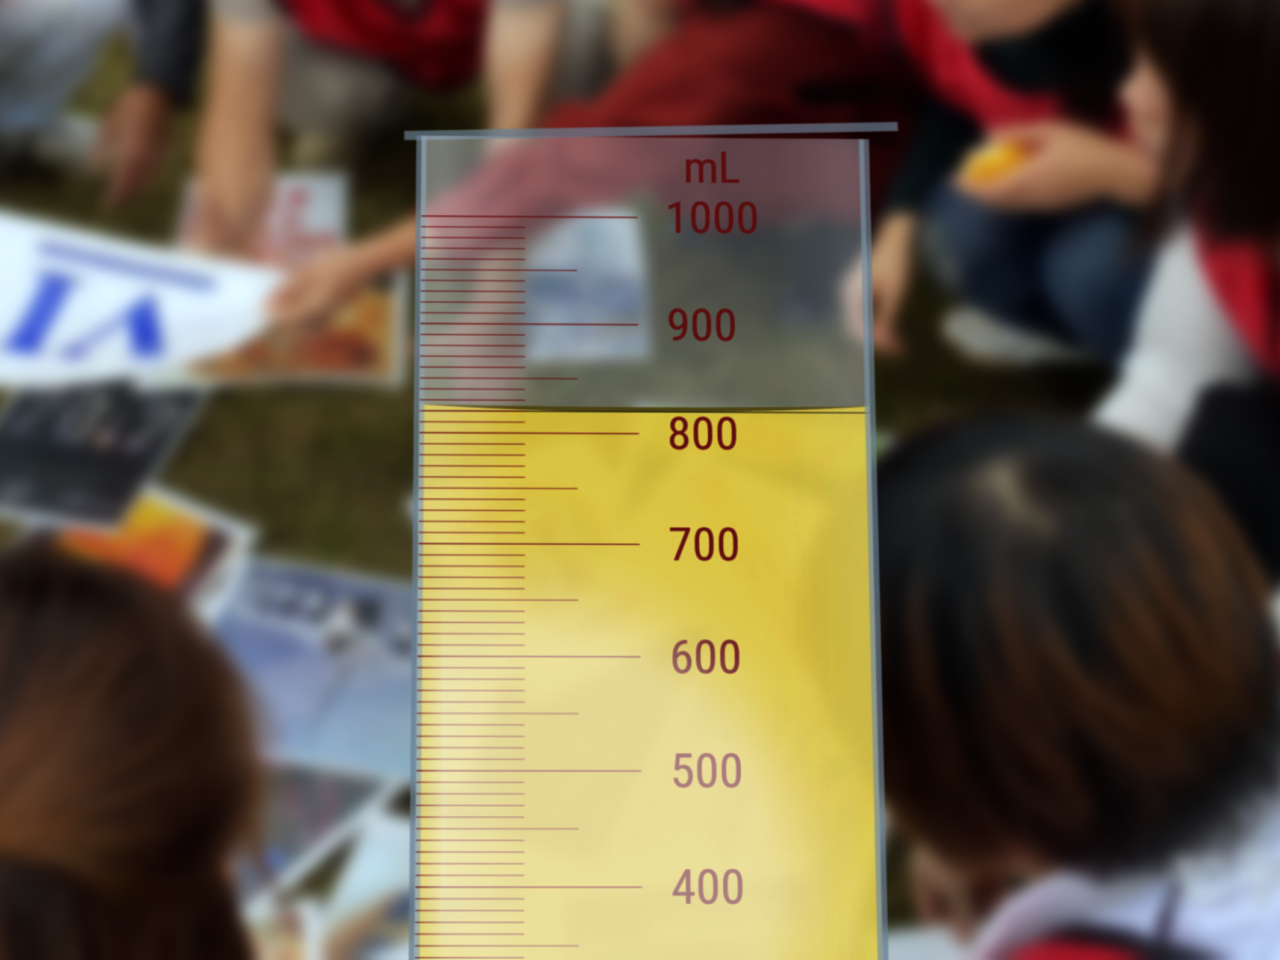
820 mL
